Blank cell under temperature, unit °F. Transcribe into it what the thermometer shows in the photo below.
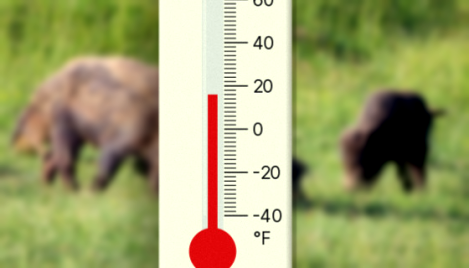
16 °F
